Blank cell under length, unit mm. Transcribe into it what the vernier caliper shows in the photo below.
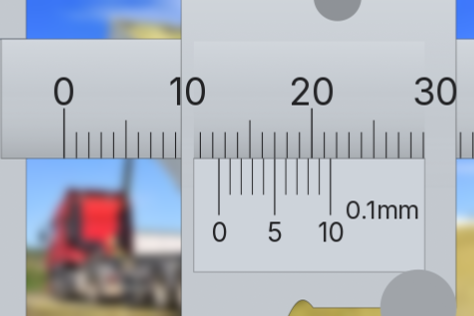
12.5 mm
